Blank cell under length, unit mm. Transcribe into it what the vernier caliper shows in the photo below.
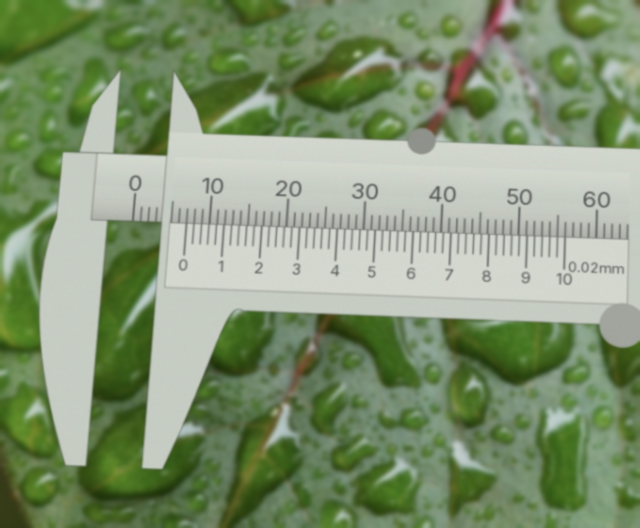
7.0 mm
